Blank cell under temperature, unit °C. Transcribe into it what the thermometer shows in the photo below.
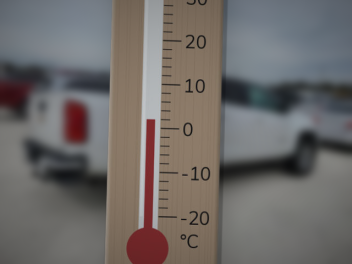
2 °C
